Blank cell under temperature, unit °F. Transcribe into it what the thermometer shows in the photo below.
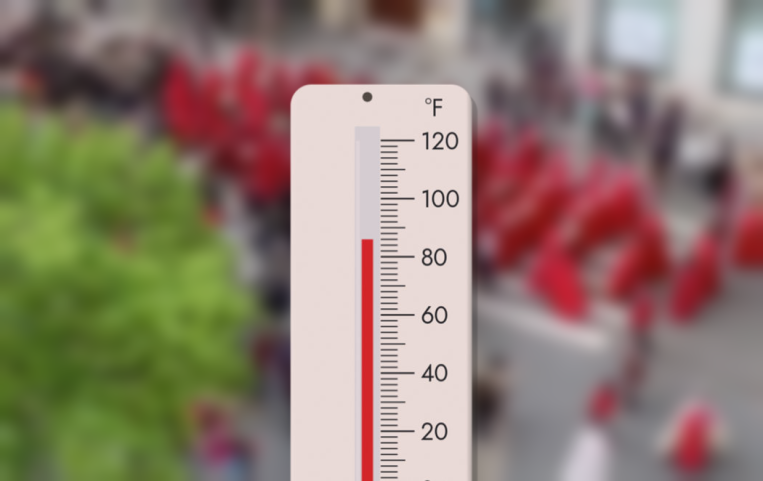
86 °F
